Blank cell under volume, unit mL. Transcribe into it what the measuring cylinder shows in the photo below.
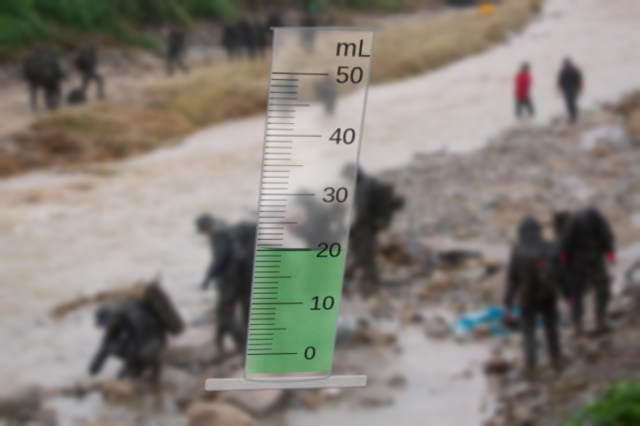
20 mL
